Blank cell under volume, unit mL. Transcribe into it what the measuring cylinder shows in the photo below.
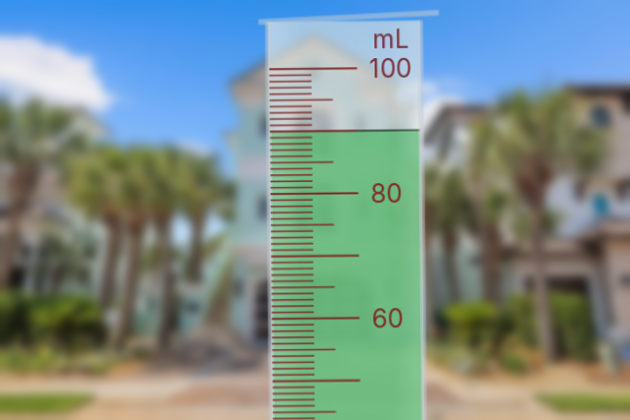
90 mL
